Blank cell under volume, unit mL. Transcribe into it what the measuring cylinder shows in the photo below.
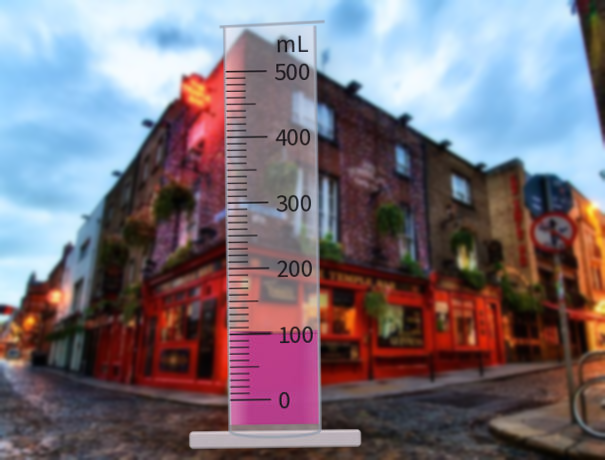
100 mL
